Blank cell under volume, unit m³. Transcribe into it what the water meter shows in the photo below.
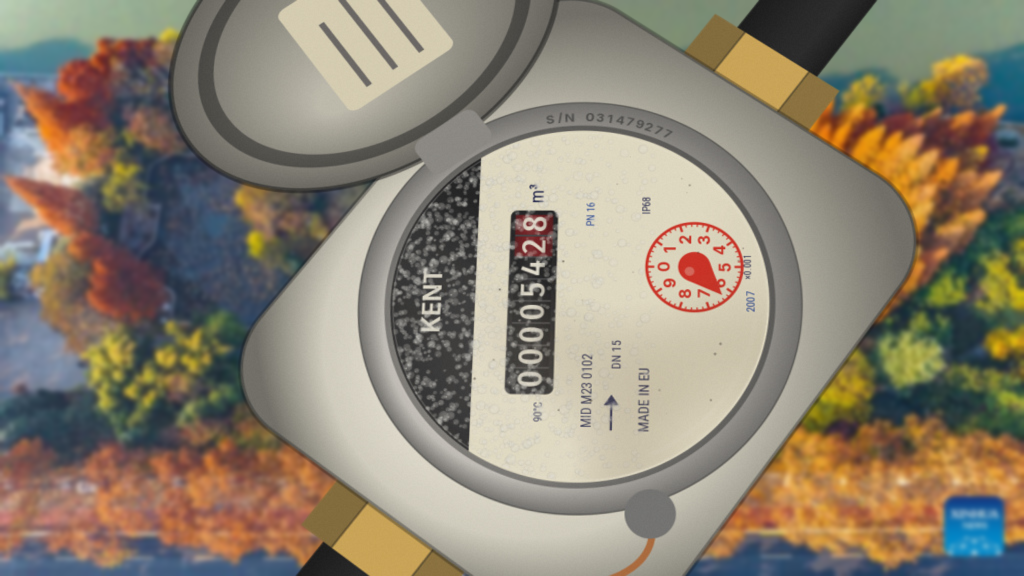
54.286 m³
